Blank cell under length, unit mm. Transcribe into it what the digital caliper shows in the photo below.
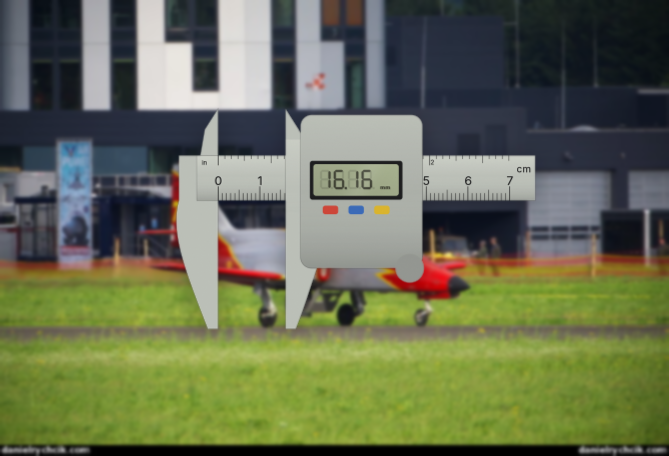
16.16 mm
